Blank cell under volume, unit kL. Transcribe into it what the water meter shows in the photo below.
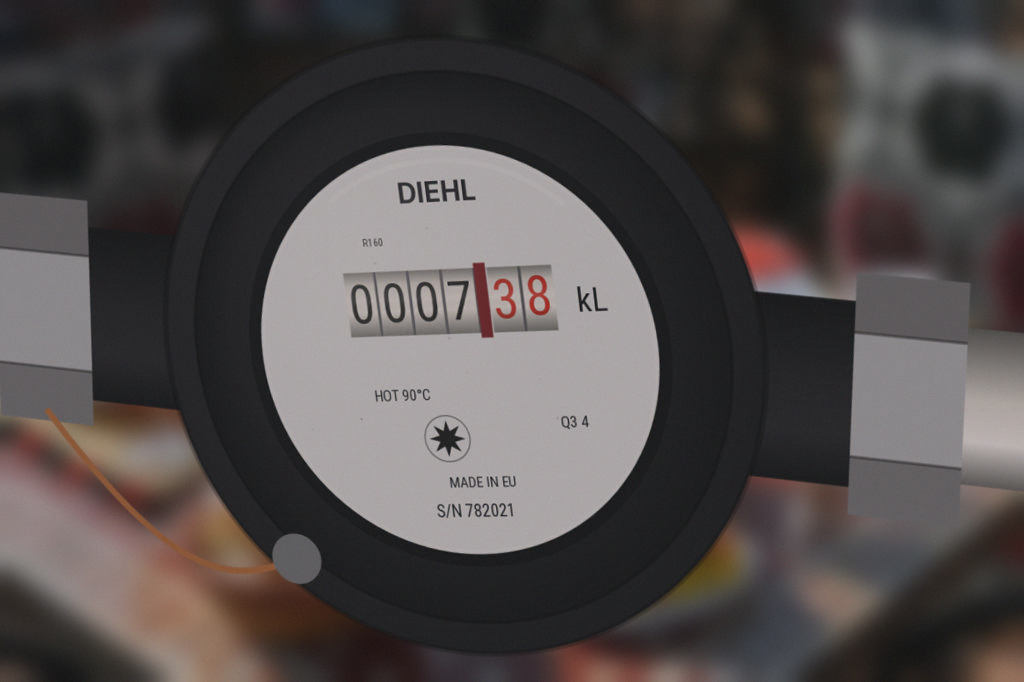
7.38 kL
